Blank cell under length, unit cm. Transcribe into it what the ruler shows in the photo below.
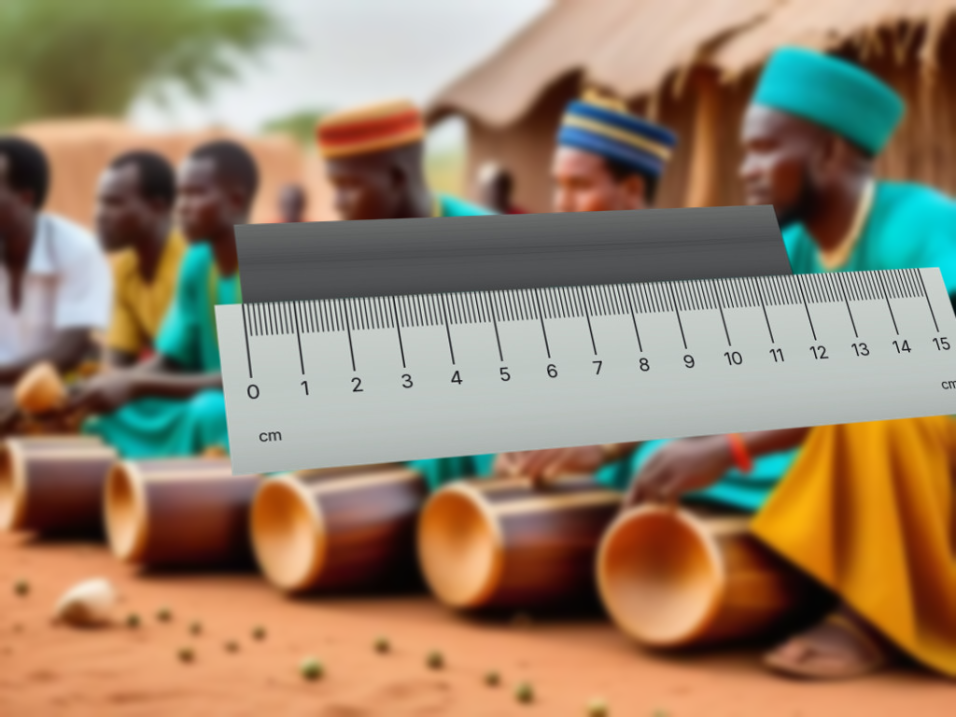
11.9 cm
